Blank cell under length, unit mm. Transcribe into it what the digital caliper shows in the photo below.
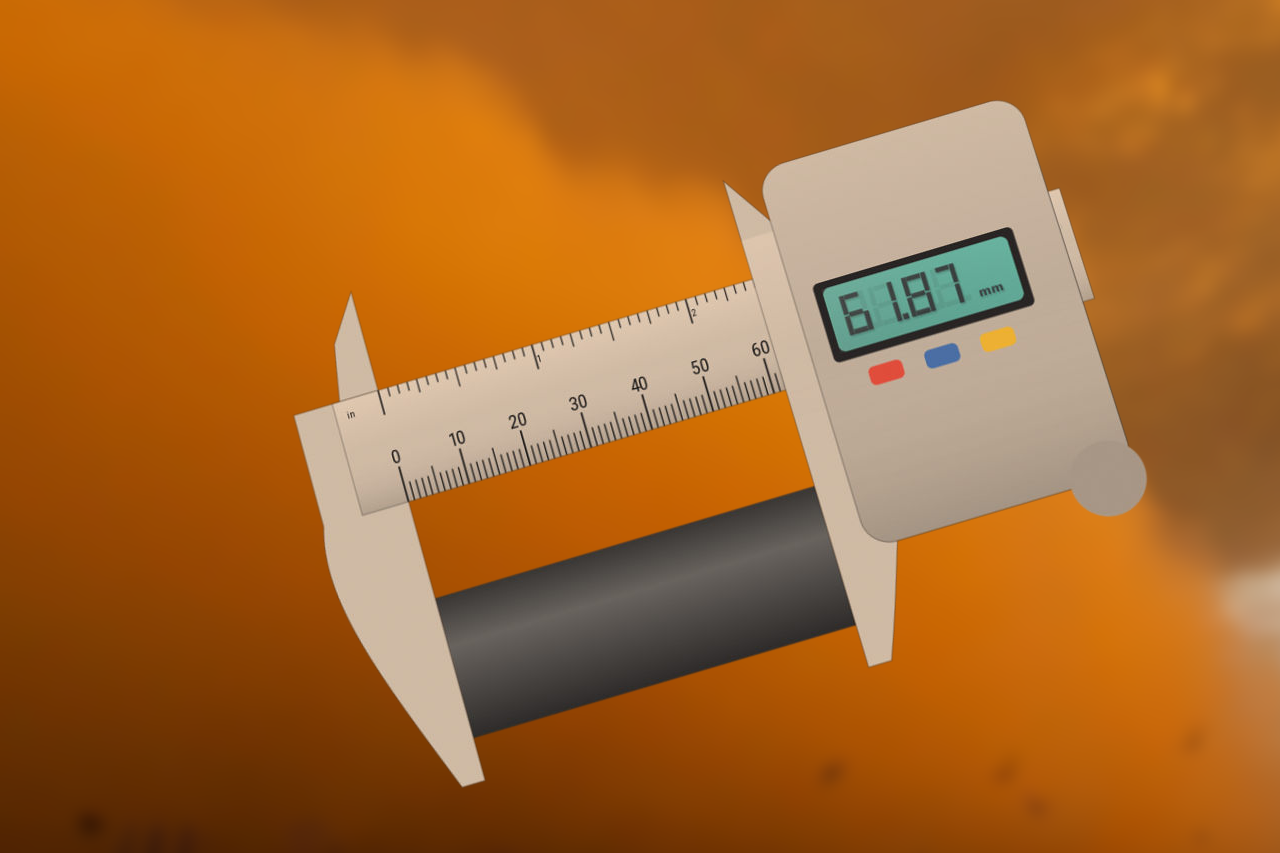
61.87 mm
